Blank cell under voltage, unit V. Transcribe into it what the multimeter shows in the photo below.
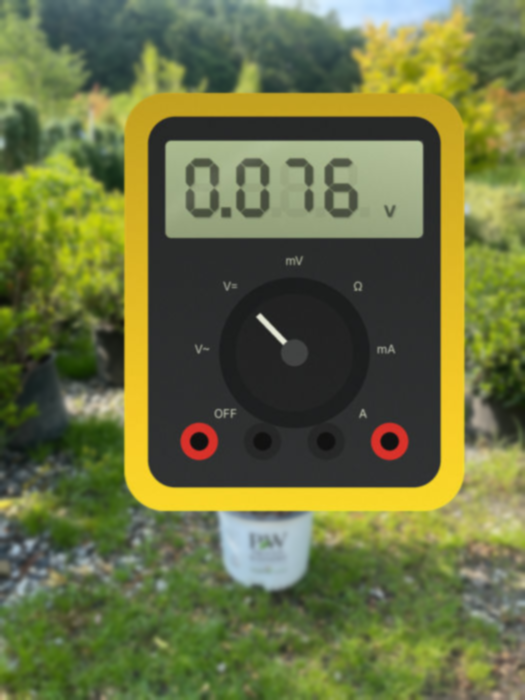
0.076 V
